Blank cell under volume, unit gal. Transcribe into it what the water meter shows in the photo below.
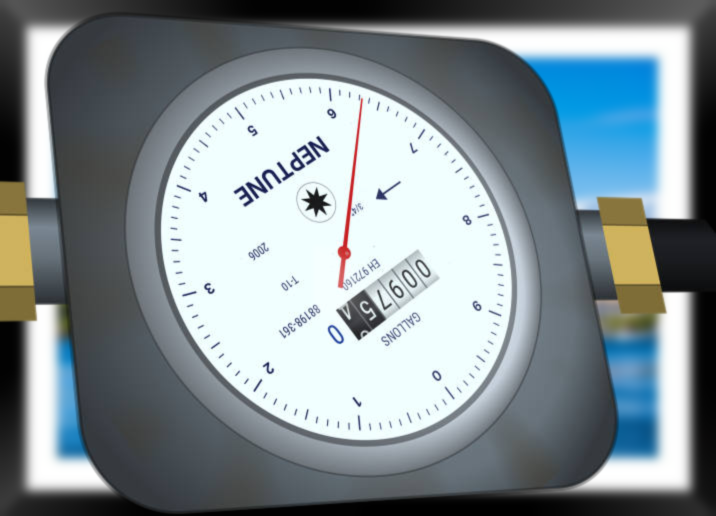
97536.3 gal
